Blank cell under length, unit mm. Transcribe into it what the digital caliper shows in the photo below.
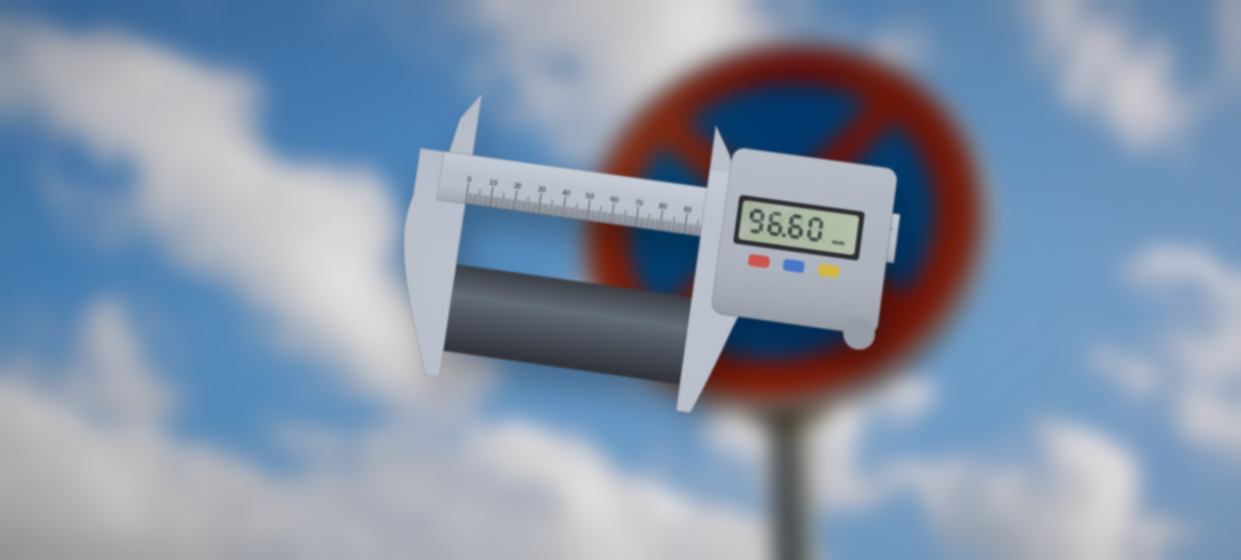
96.60 mm
